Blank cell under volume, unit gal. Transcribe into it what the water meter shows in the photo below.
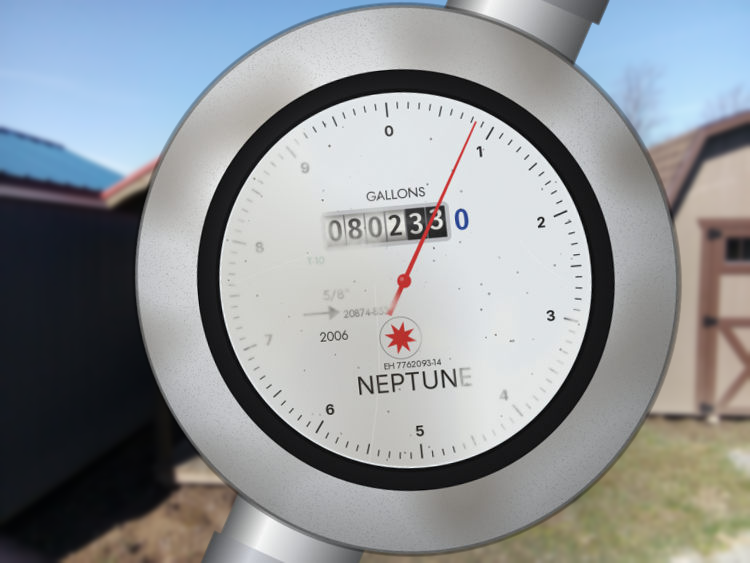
802330.8 gal
